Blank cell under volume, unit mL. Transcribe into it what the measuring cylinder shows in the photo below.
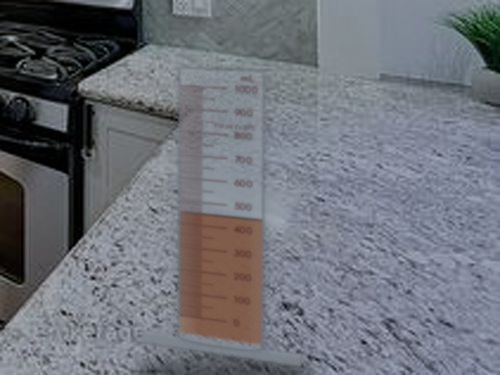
450 mL
